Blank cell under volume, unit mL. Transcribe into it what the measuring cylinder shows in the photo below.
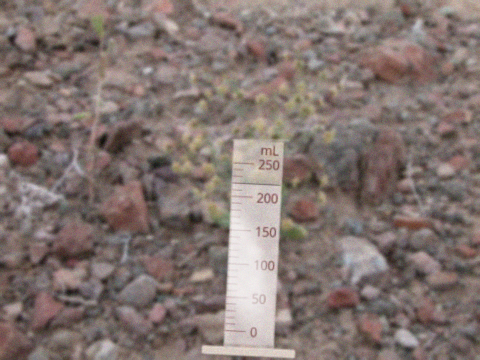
220 mL
